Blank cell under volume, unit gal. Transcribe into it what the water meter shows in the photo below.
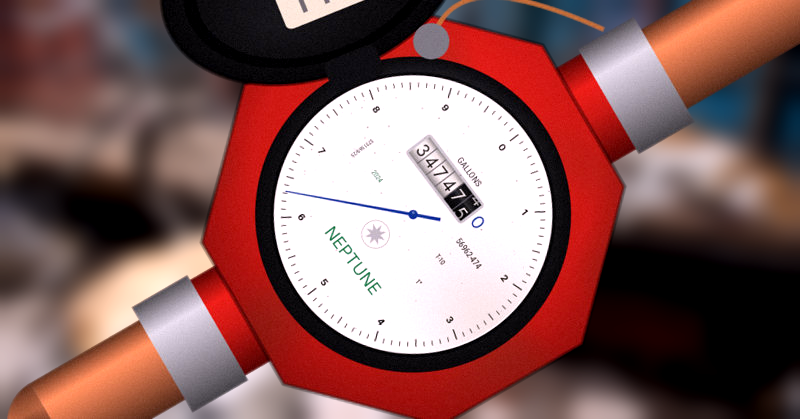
3474746.3 gal
